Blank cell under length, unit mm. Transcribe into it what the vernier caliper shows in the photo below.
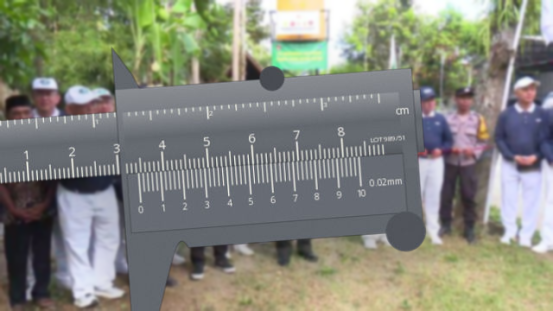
34.5 mm
